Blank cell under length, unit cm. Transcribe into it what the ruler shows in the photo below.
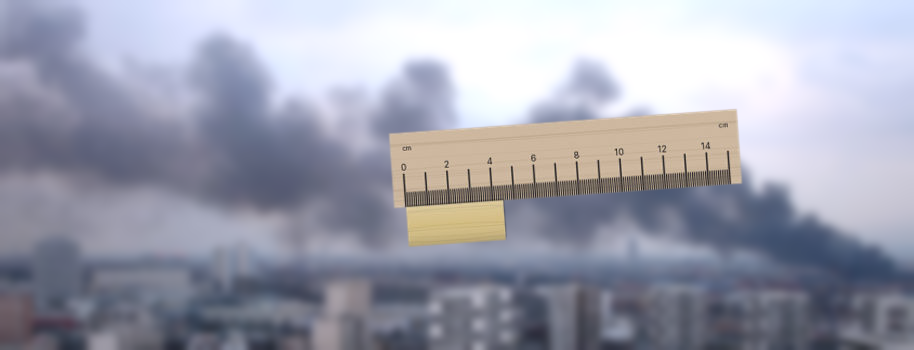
4.5 cm
